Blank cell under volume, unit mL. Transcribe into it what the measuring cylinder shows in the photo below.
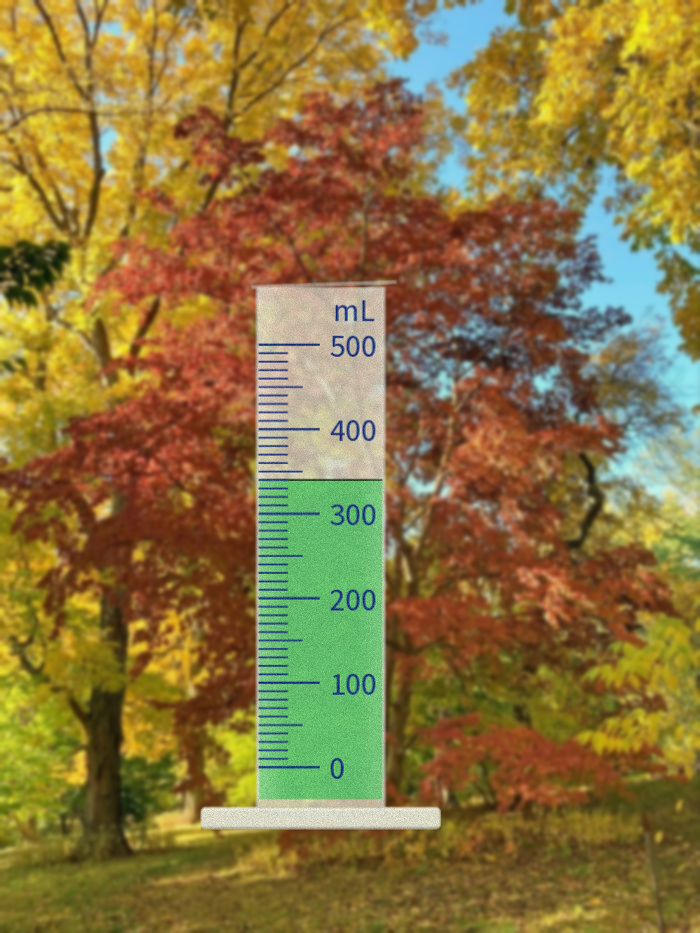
340 mL
